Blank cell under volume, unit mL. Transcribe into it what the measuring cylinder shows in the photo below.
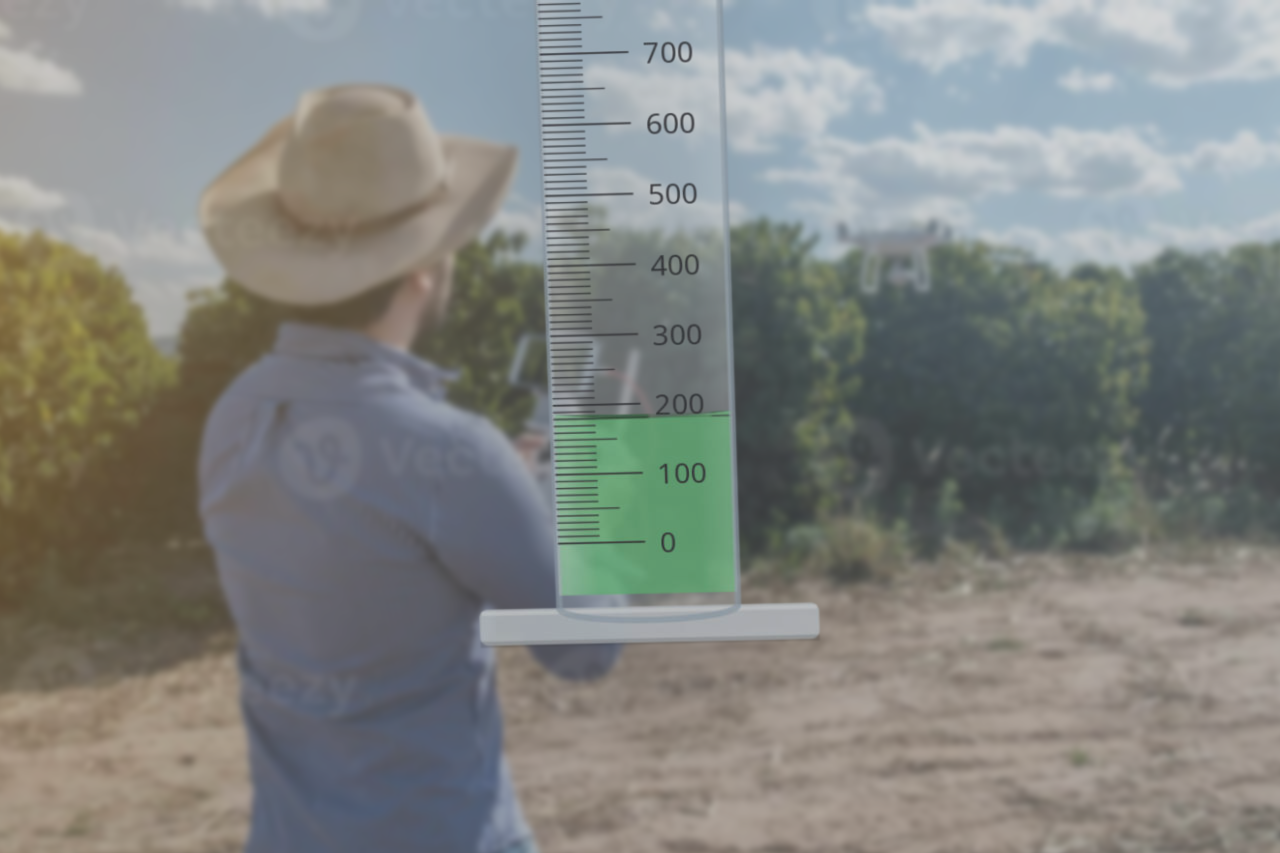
180 mL
